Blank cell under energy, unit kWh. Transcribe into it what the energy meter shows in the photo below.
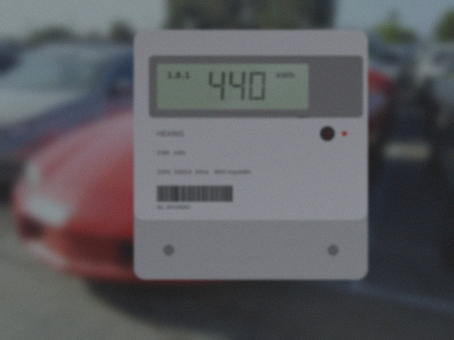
440 kWh
